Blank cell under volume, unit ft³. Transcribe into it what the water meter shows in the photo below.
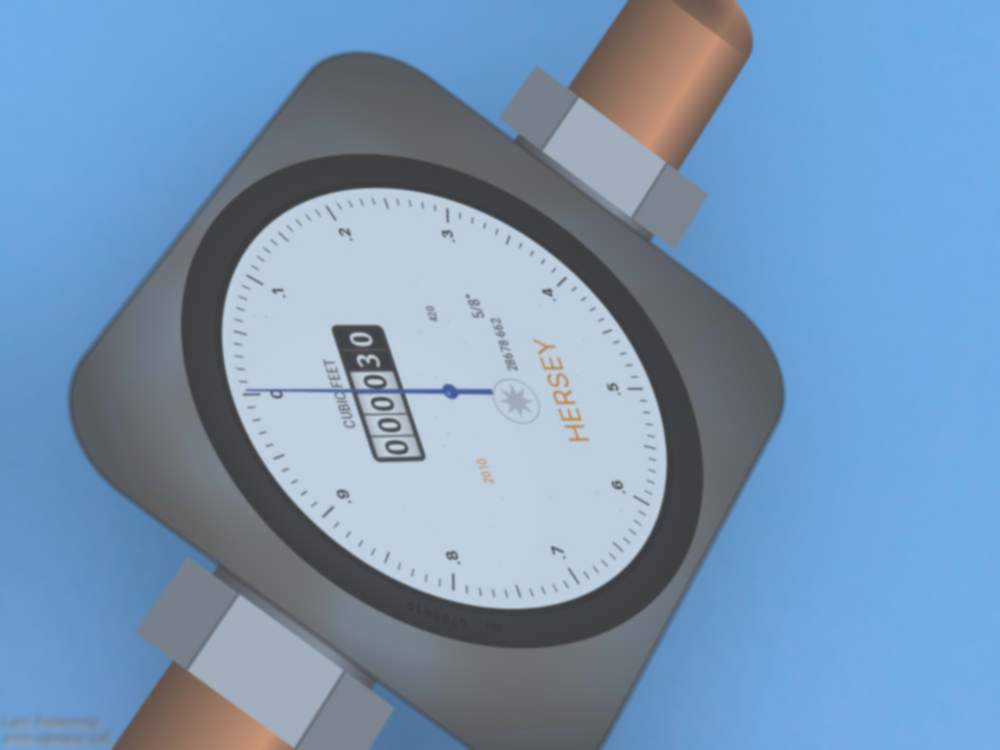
30.00 ft³
